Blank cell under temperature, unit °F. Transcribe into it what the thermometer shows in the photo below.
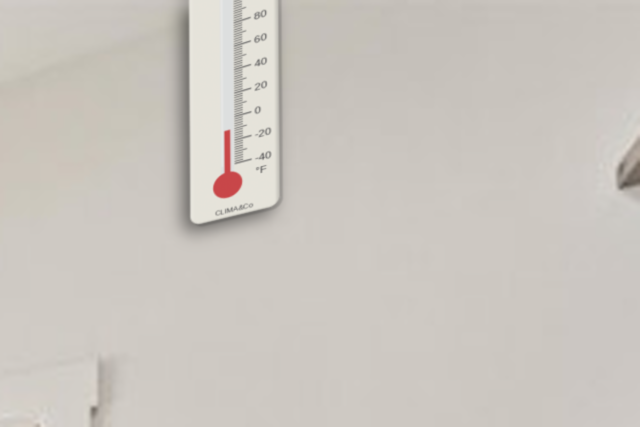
-10 °F
